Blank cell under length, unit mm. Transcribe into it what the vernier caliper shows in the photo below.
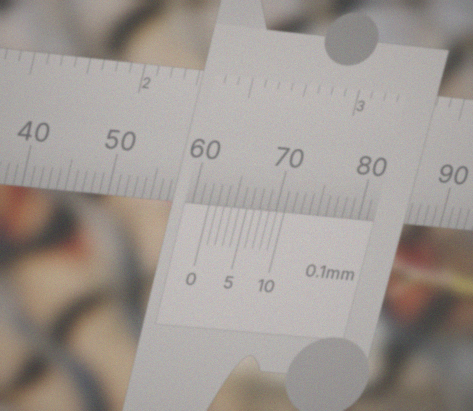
62.0 mm
